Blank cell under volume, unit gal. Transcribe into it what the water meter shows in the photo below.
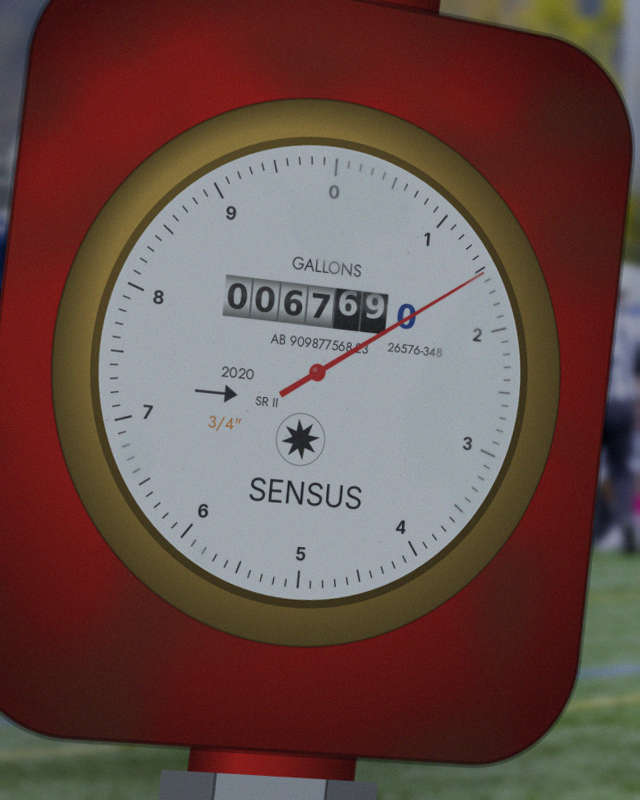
67691.5 gal
